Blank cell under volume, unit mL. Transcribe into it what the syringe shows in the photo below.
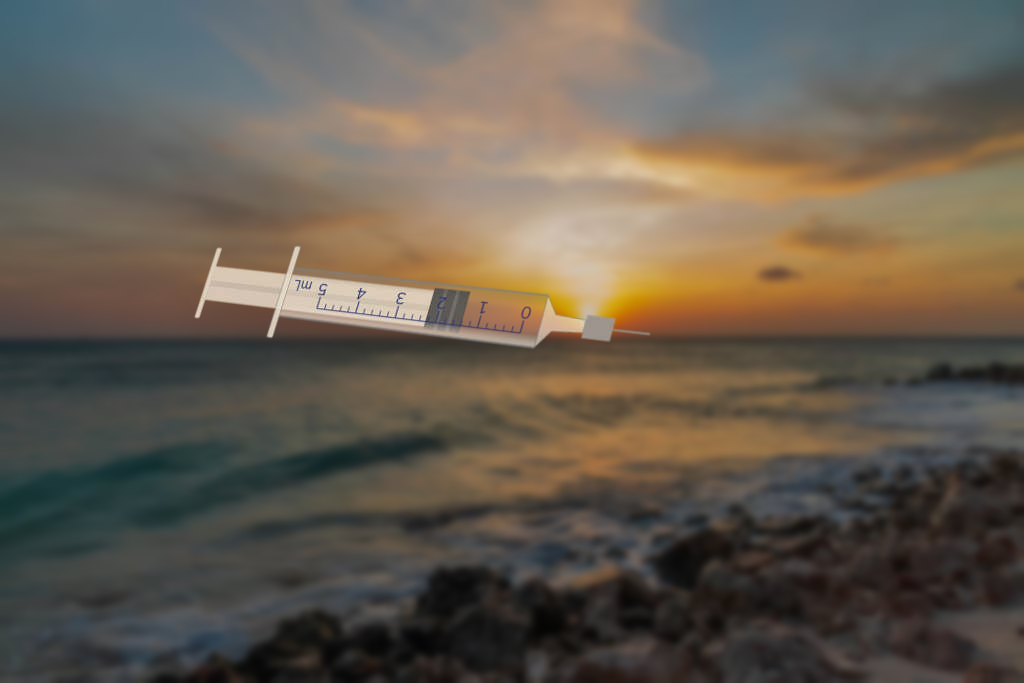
1.4 mL
